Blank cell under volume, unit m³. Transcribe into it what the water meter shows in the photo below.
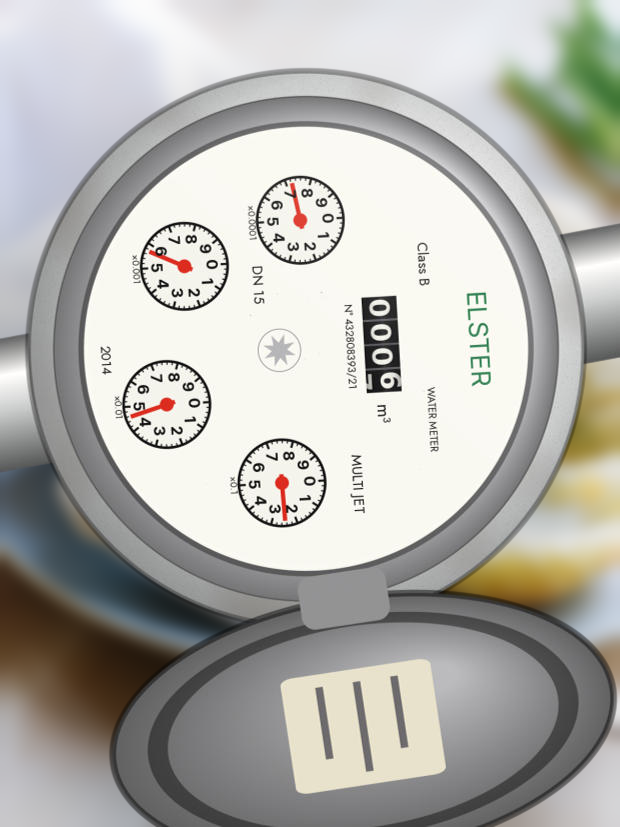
6.2457 m³
